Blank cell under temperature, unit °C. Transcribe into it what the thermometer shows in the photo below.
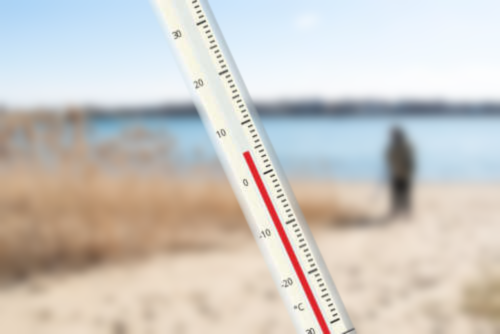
5 °C
